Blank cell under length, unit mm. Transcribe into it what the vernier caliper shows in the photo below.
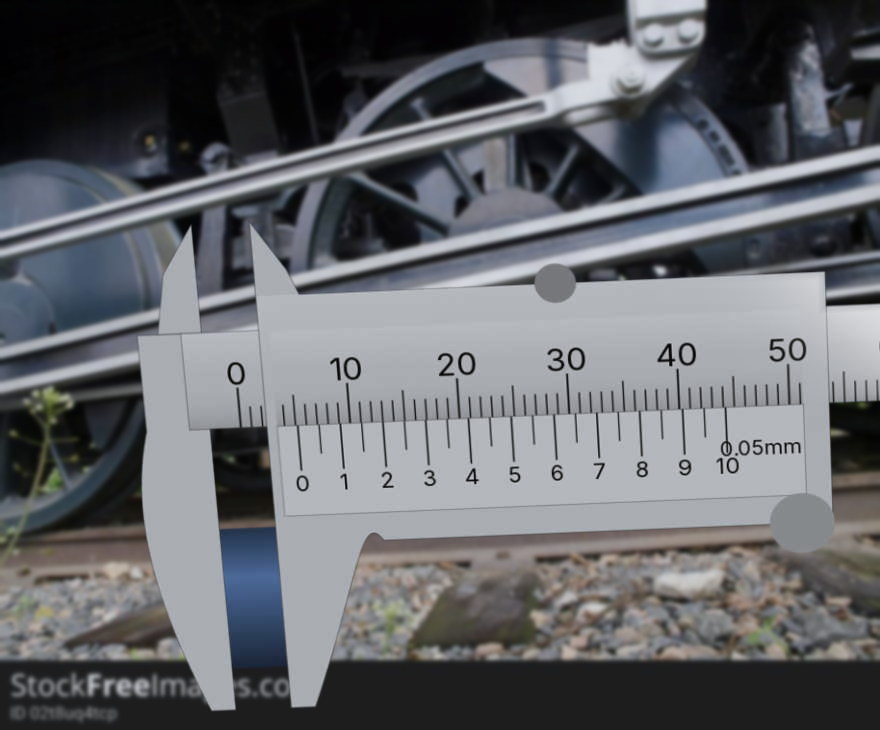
5.2 mm
